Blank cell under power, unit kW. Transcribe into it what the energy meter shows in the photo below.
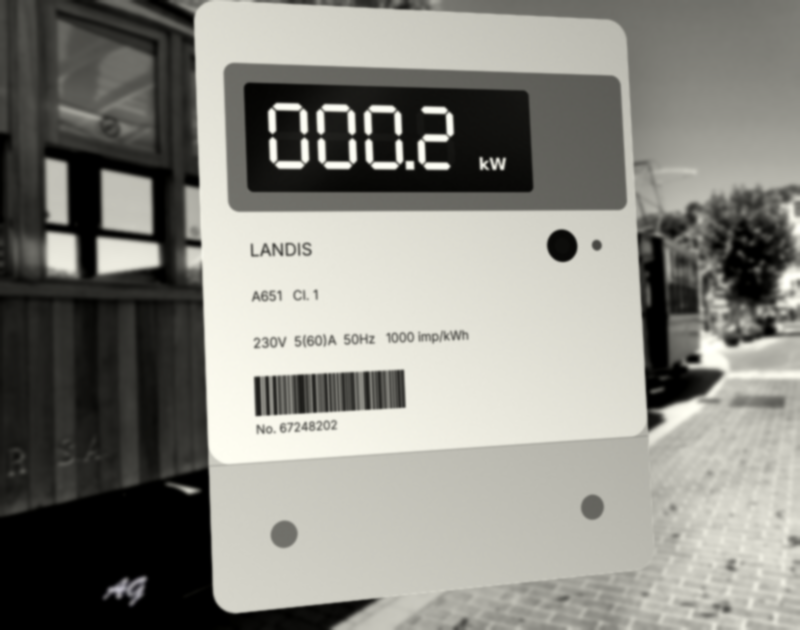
0.2 kW
